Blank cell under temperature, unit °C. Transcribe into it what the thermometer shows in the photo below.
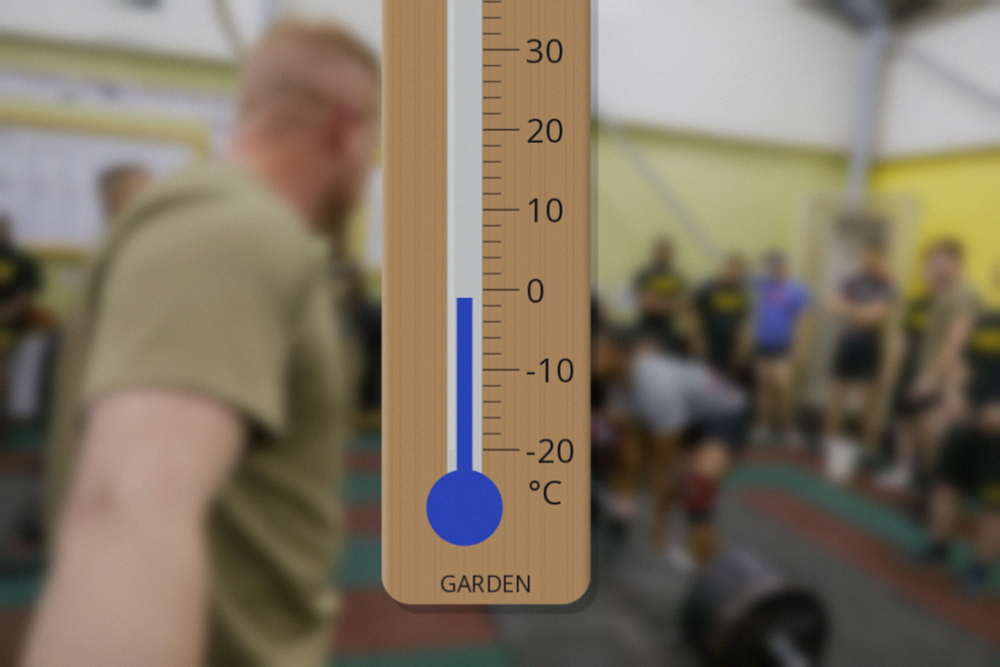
-1 °C
